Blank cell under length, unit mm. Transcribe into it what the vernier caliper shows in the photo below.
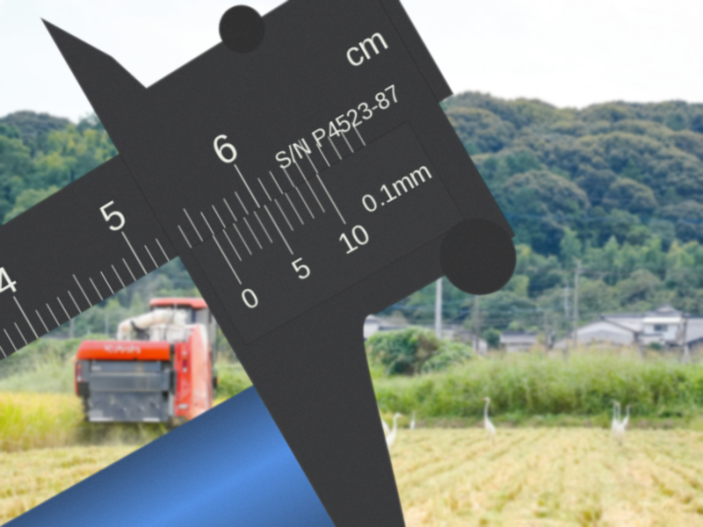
55.9 mm
